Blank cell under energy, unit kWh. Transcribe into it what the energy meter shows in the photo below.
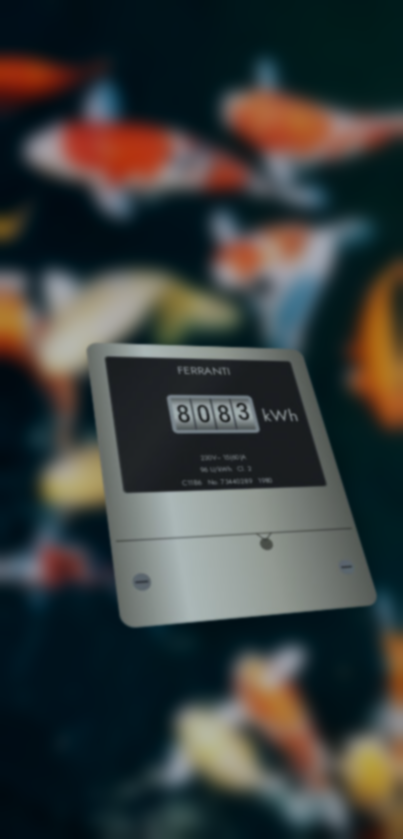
8083 kWh
